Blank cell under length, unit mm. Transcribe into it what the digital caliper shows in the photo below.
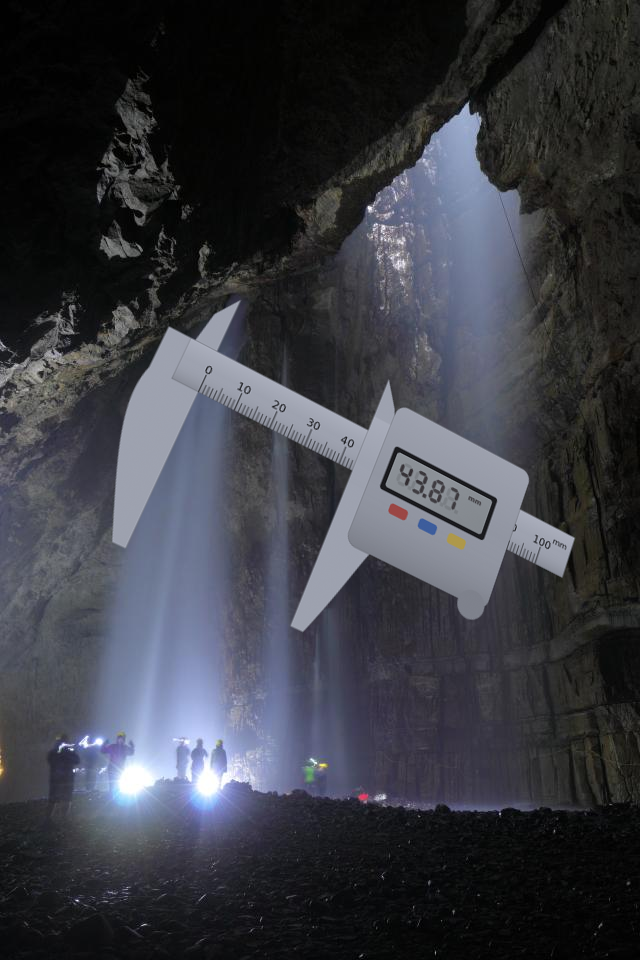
43.87 mm
